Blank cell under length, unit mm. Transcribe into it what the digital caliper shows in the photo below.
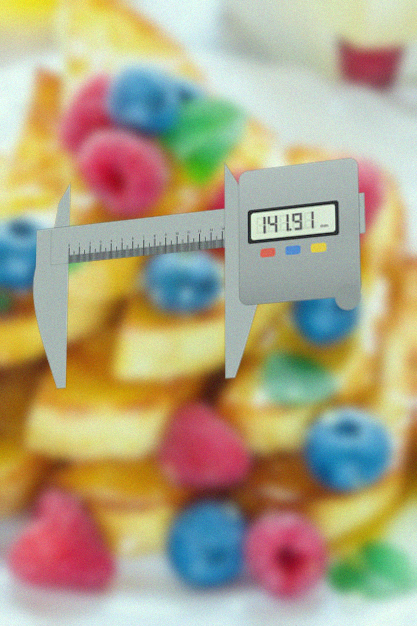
141.91 mm
